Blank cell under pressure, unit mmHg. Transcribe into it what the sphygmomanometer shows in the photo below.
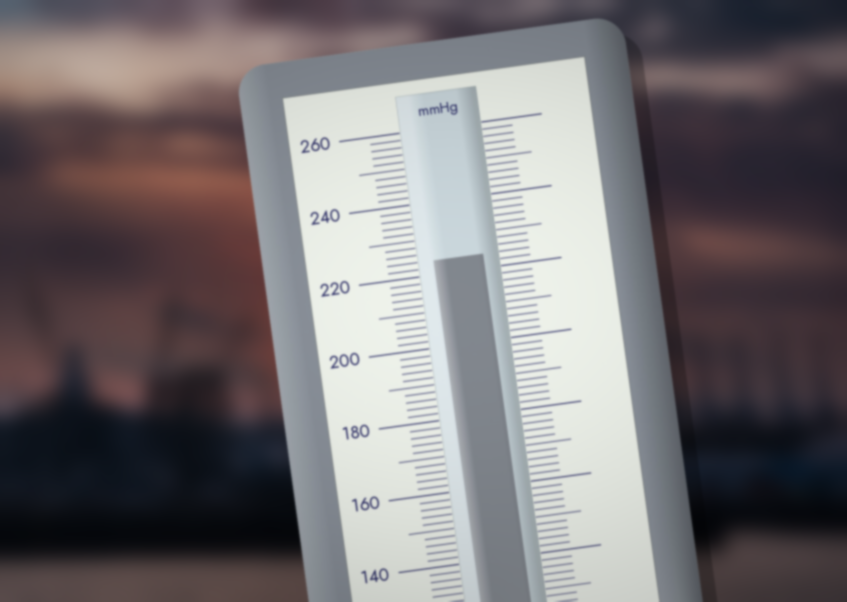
224 mmHg
